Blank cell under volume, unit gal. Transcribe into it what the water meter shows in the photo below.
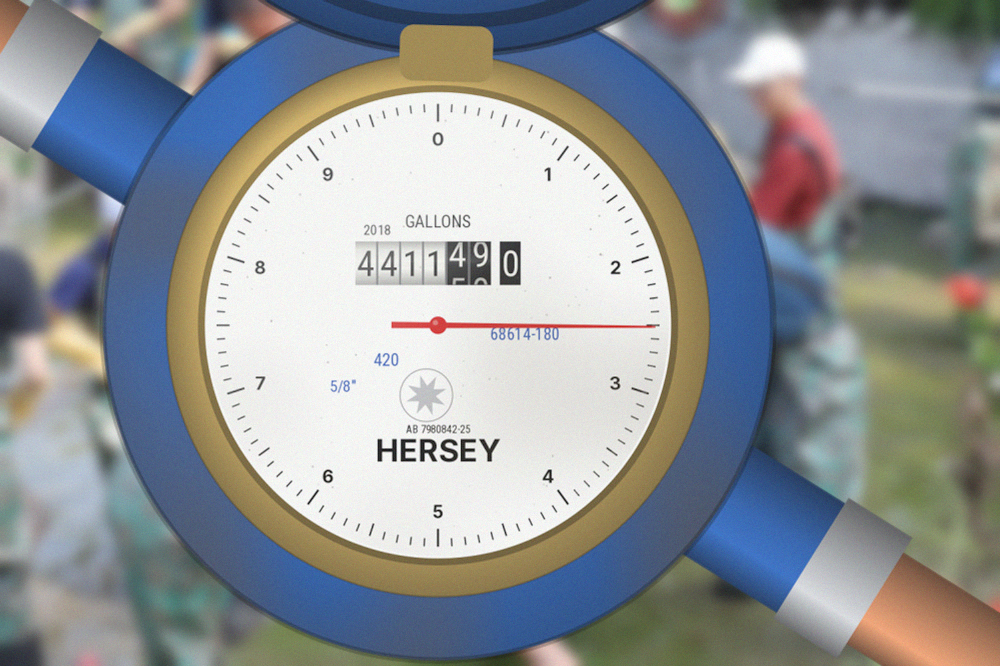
4411492.5 gal
